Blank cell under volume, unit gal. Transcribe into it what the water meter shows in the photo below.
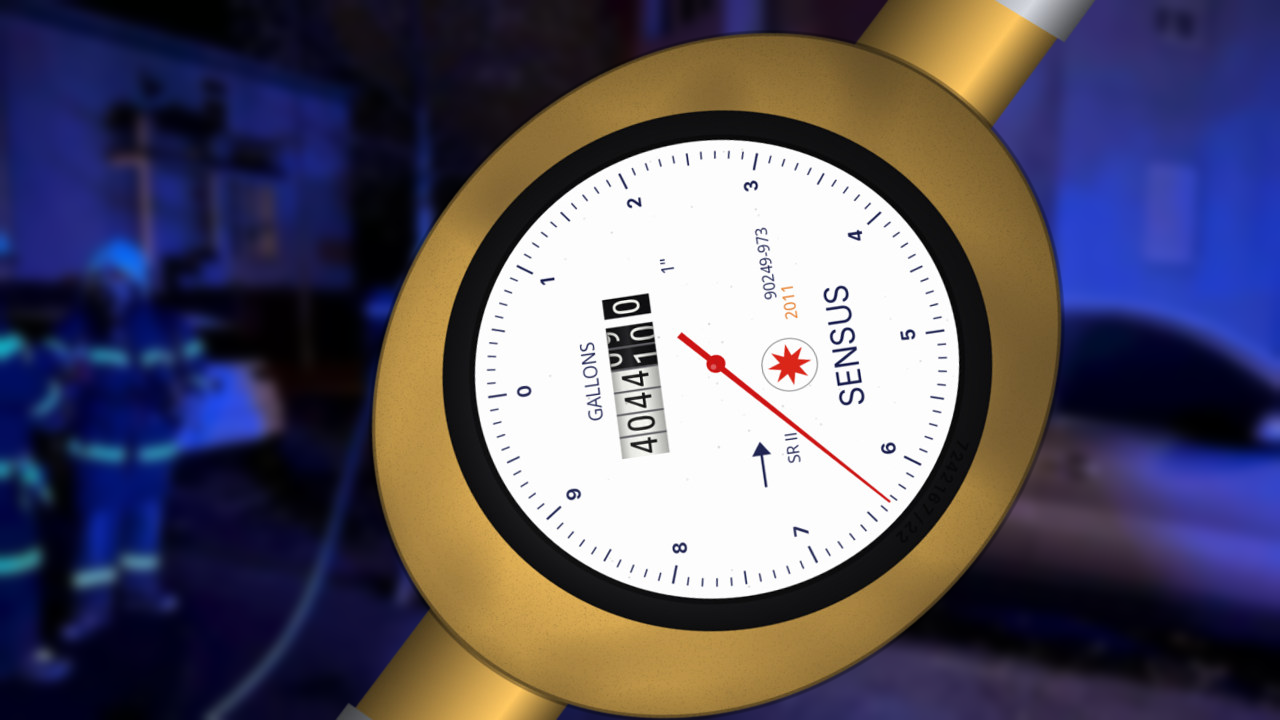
4044096.3 gal
